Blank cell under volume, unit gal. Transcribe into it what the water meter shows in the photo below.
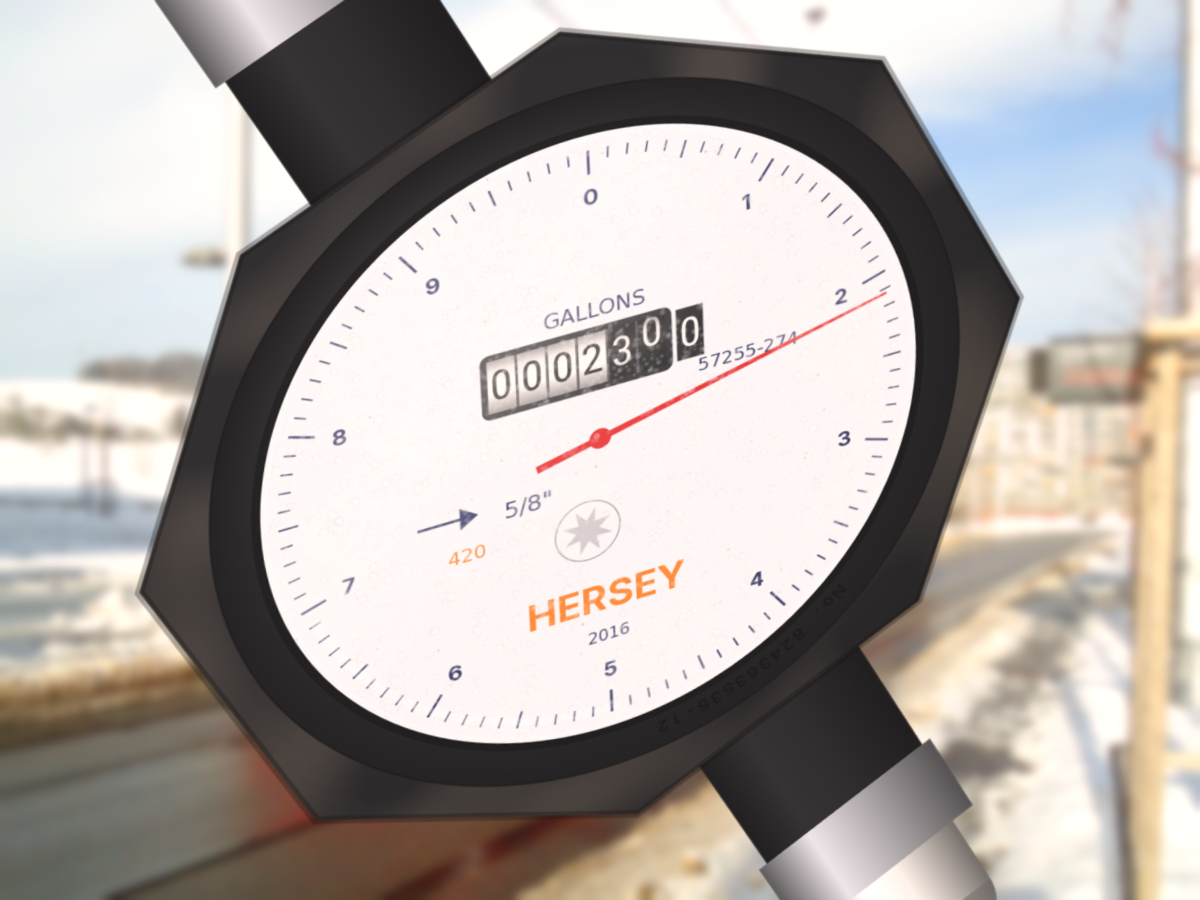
2302.1 gal
